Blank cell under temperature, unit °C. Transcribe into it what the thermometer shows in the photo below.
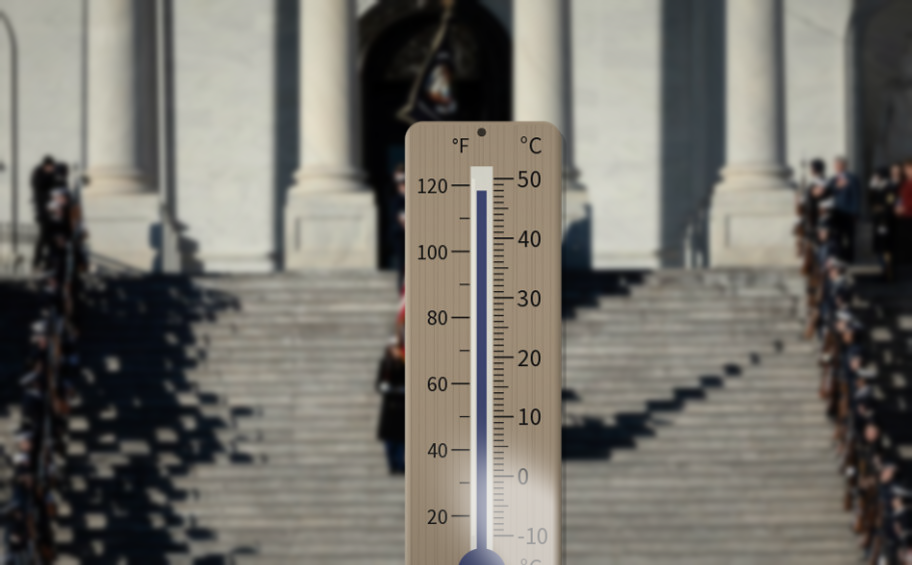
48 °C
